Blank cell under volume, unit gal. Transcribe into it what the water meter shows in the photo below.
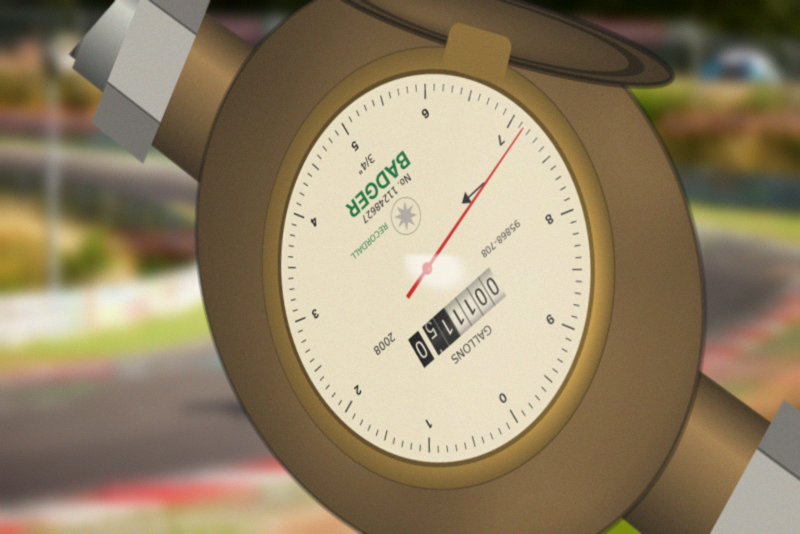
11147.1 gal
